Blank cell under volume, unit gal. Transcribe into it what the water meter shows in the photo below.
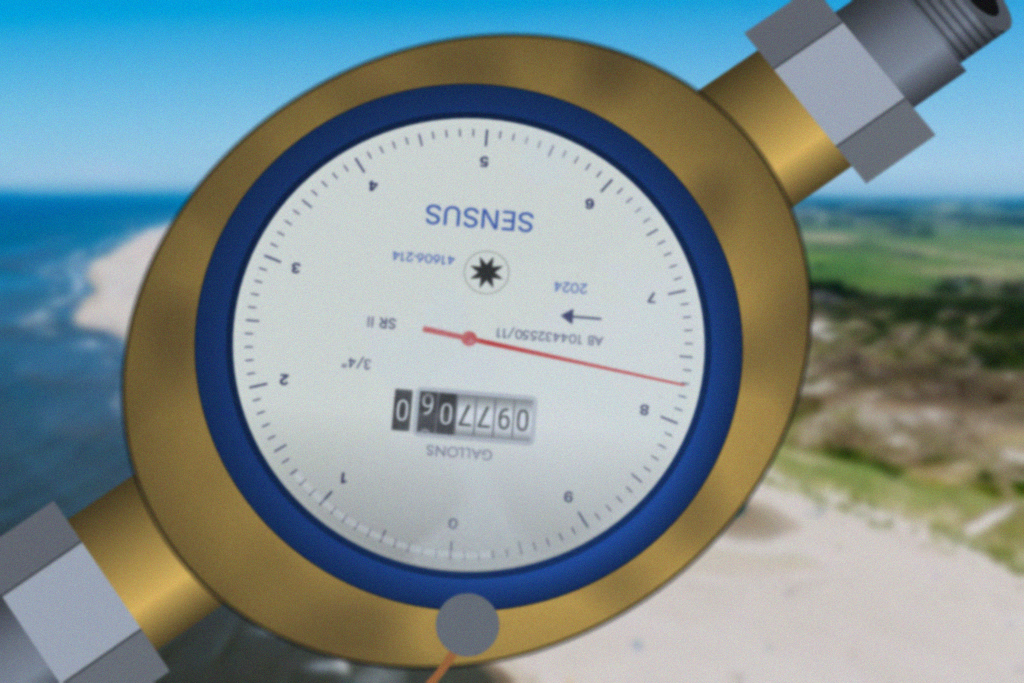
977057.7 gal
